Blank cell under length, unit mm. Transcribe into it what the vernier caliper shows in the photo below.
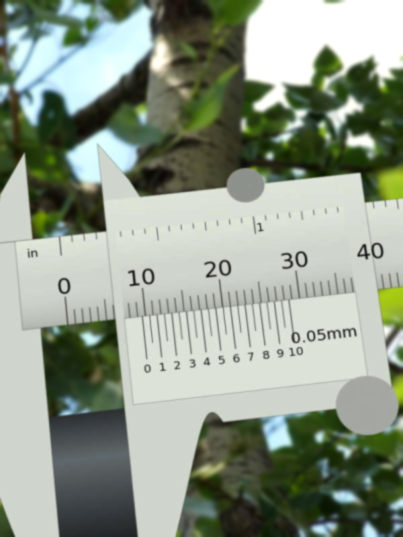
9.6 mm
